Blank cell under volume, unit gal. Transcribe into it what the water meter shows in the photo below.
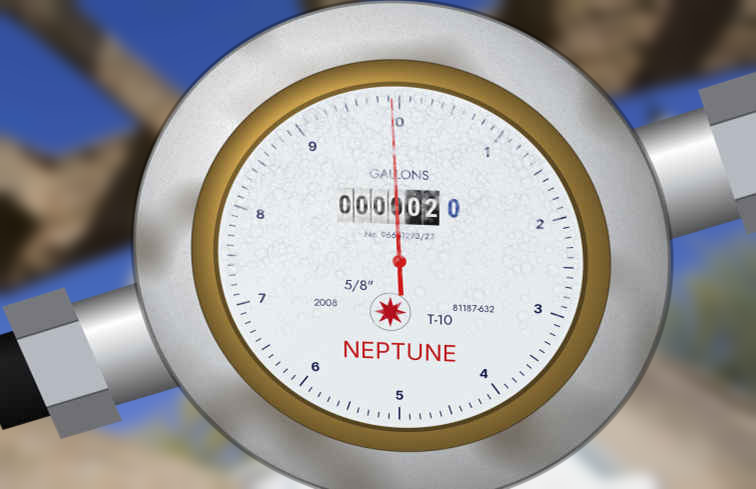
19.9 gal
